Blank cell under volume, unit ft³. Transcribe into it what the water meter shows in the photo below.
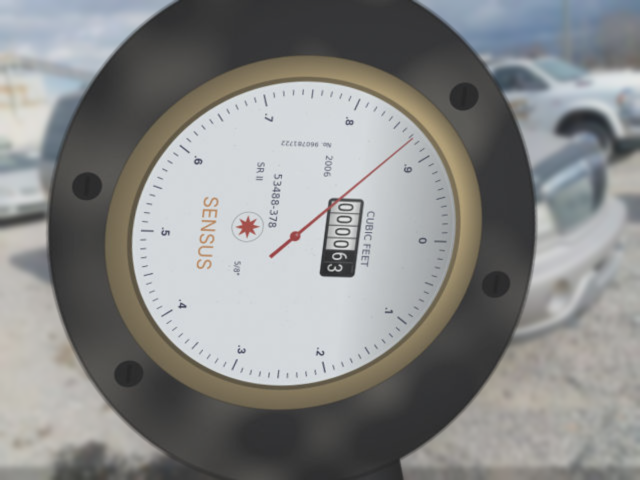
62.87 ft³
